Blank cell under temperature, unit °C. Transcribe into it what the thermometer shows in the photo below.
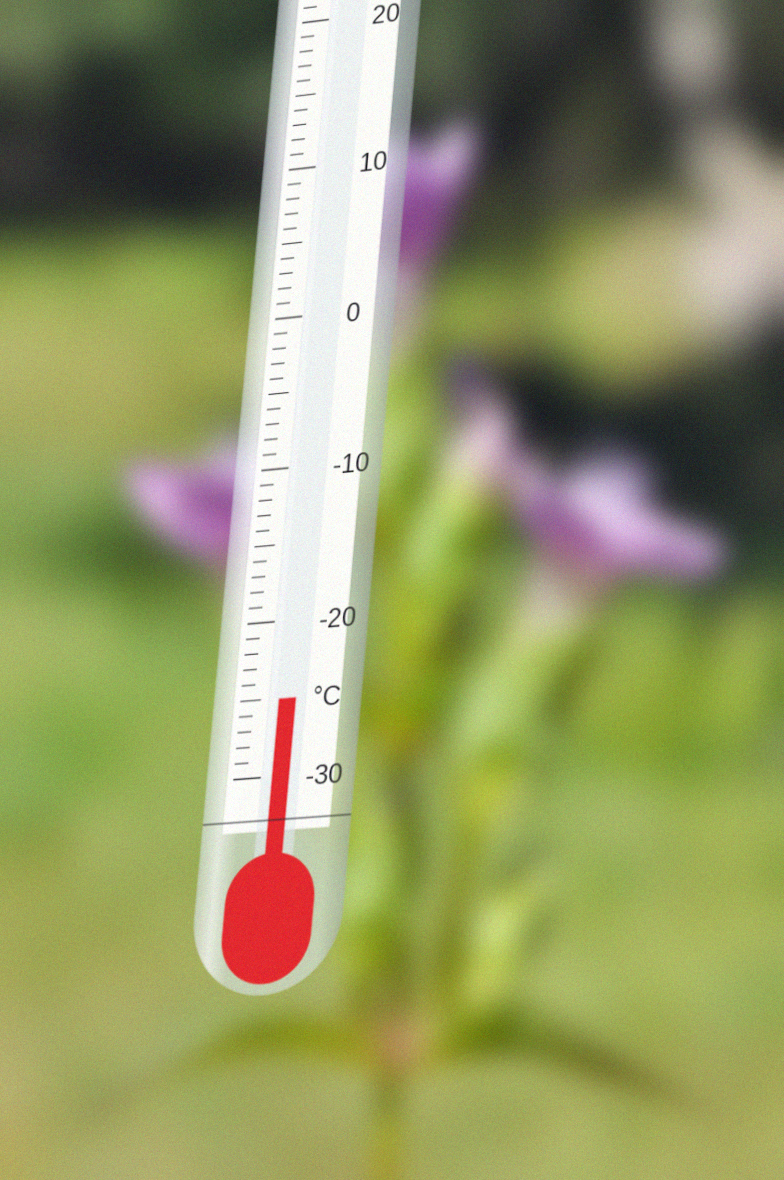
-25 °C
